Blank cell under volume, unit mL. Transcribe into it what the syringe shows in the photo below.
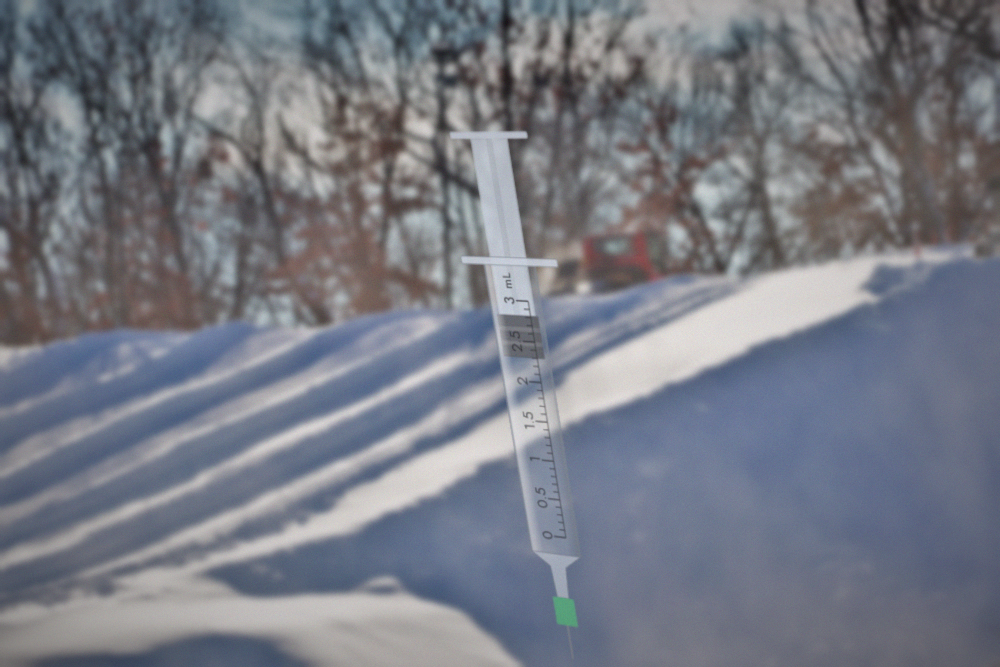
2.3 mL
